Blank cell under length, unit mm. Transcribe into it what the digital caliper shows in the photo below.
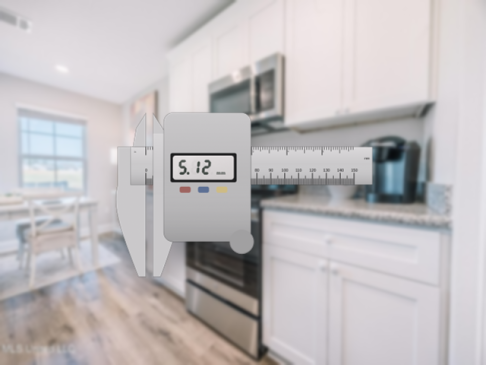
5.12 mm
